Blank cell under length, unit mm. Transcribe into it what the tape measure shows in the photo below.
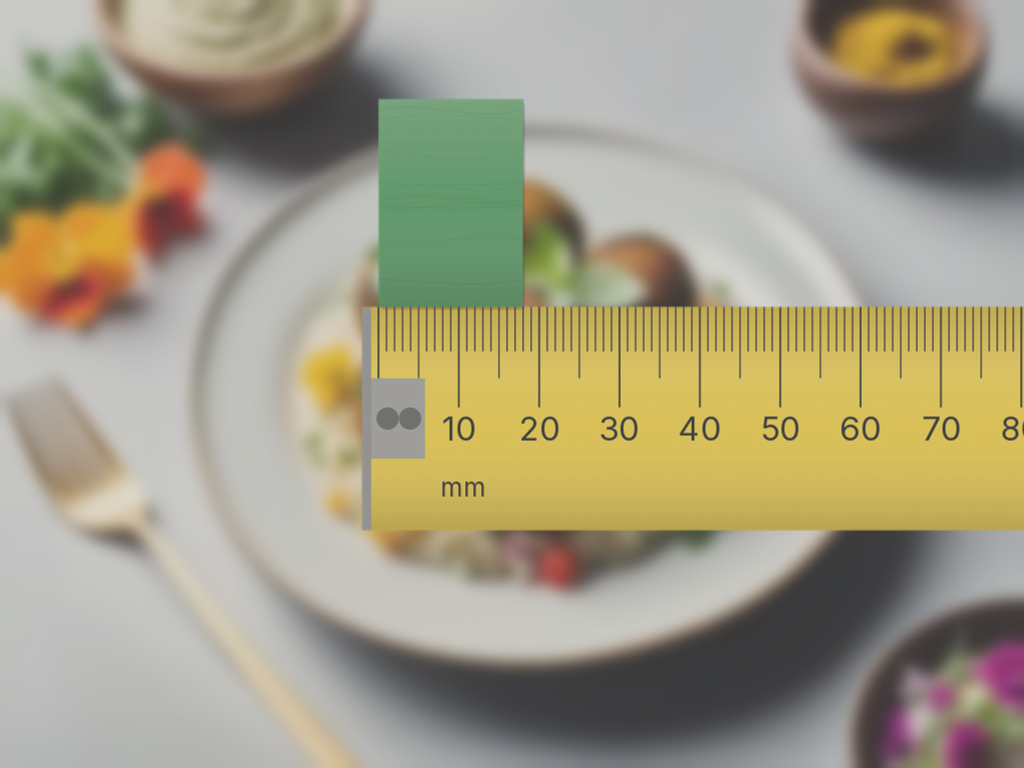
18 mm
